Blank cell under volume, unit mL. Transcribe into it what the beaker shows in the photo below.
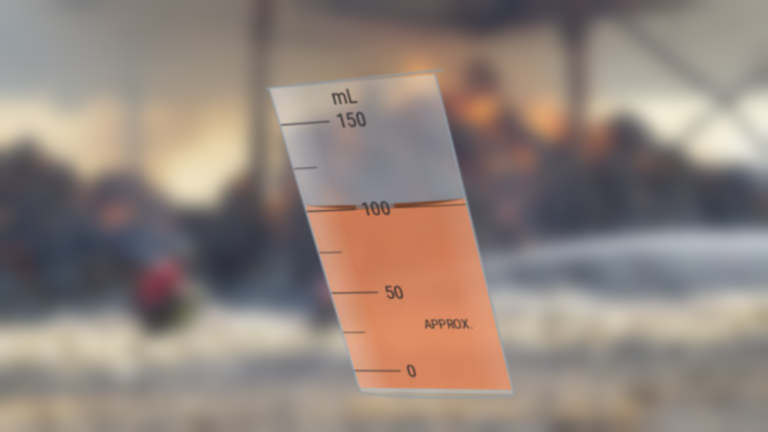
100 mL
